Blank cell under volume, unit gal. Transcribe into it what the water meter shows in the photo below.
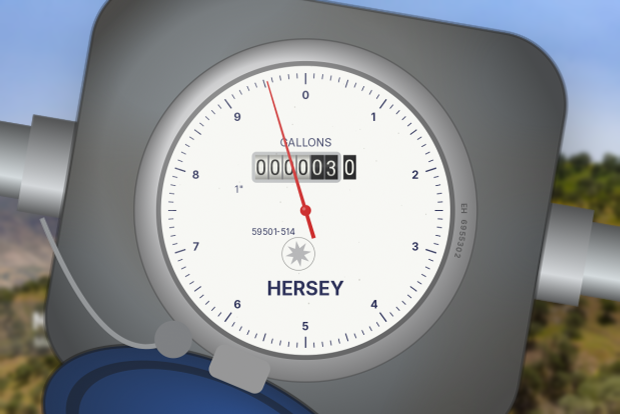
29.5 gal
